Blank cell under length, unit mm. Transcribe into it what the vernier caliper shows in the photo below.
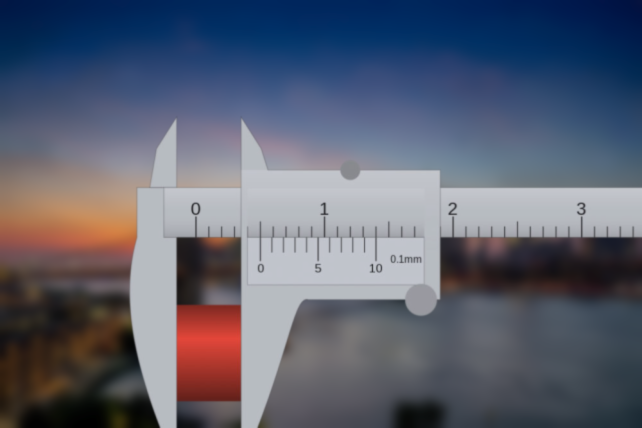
5.0 mm
